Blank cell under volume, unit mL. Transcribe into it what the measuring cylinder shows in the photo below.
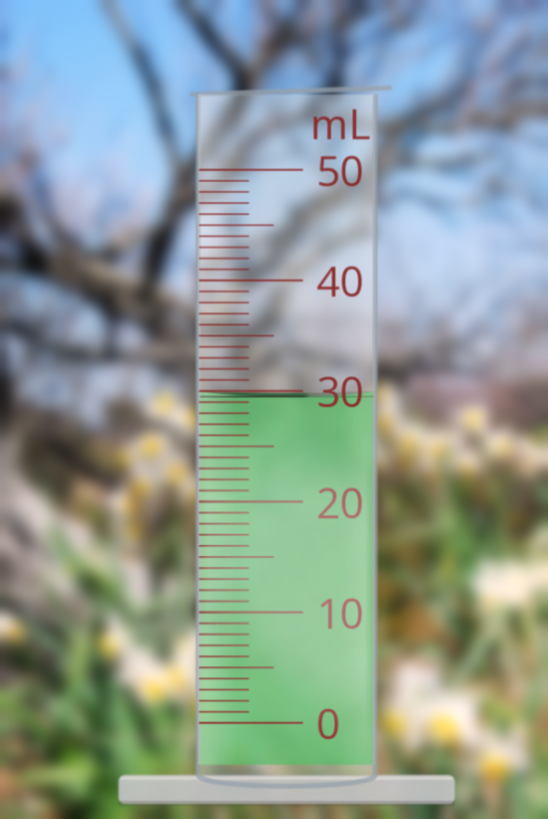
29.5 mL
